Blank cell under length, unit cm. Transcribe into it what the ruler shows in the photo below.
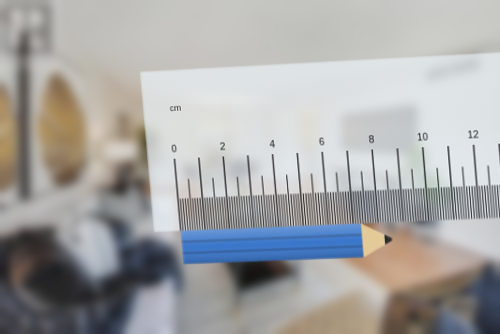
8.5 cm
